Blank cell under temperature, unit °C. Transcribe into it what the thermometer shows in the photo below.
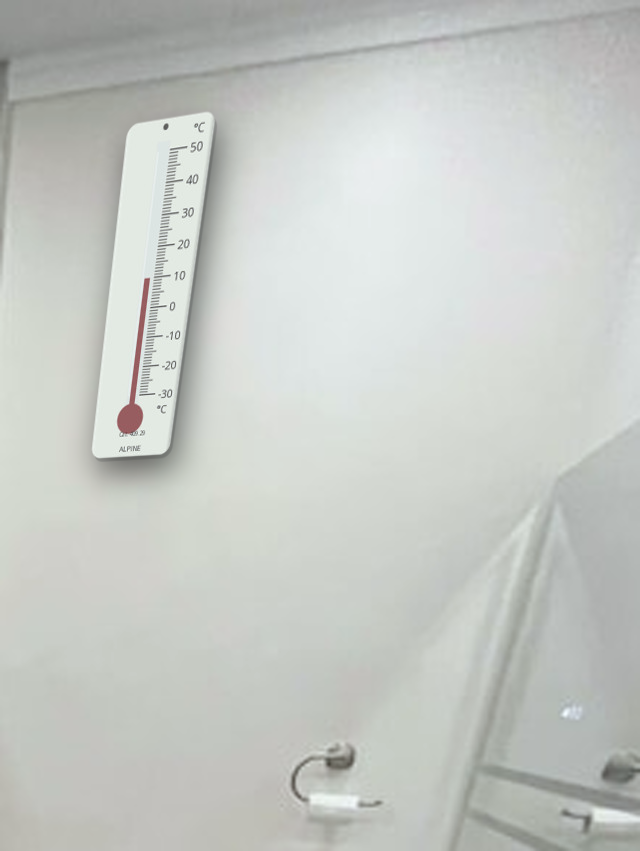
10 °C
